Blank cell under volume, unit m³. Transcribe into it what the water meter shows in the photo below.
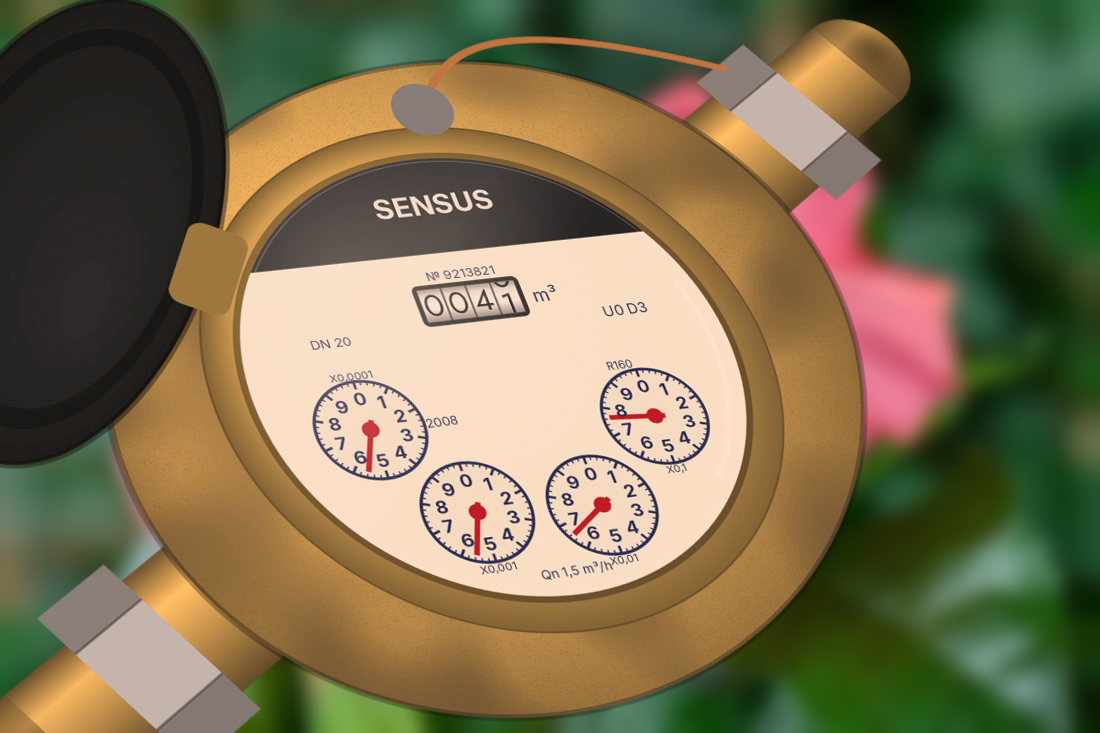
40.7655 m³
